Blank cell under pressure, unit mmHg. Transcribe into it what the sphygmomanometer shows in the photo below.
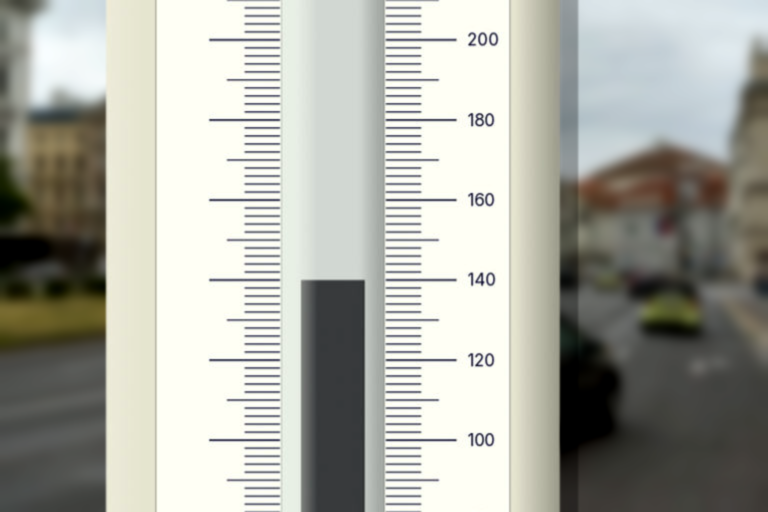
140 mmHg
